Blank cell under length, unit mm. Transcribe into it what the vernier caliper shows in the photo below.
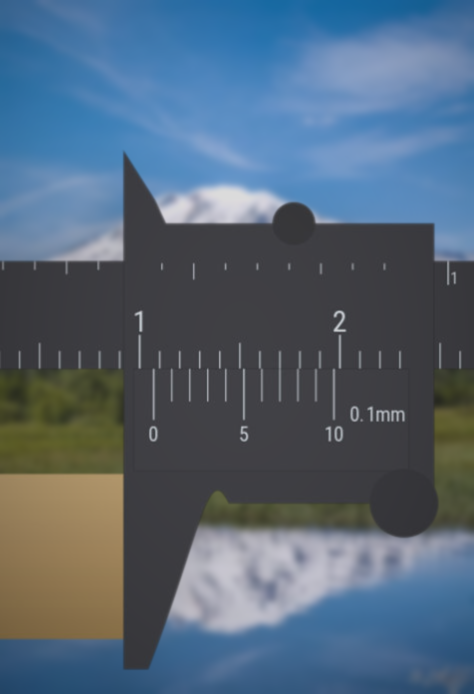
10.7 mm
